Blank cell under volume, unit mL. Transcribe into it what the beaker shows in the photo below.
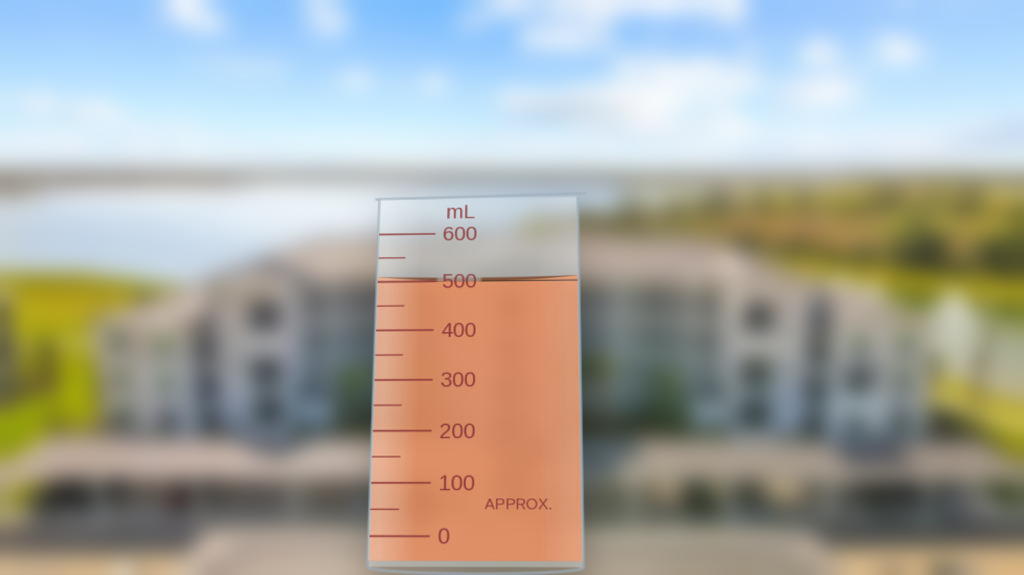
500 mL
